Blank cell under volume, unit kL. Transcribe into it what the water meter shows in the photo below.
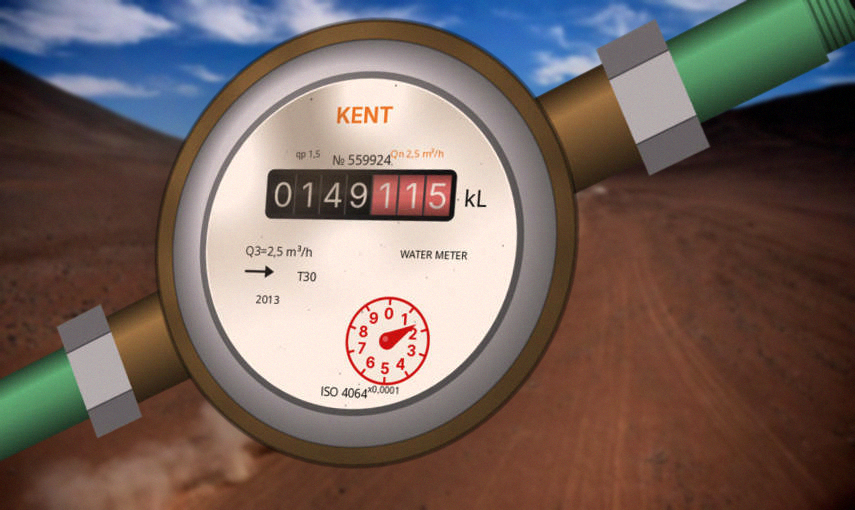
149.1151 kL
